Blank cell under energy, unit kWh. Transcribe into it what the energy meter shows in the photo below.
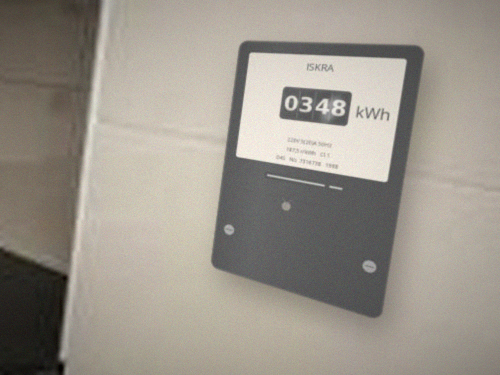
348 kWh
